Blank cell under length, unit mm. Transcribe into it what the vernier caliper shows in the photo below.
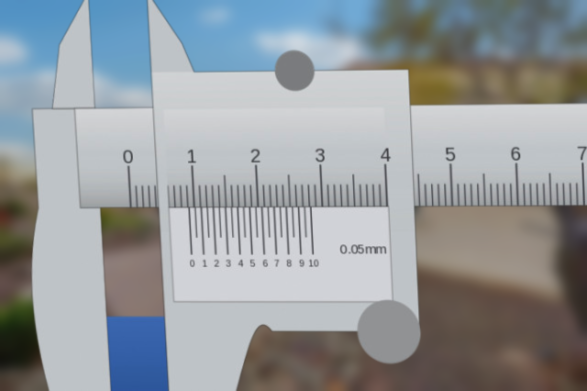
9.2 mm
